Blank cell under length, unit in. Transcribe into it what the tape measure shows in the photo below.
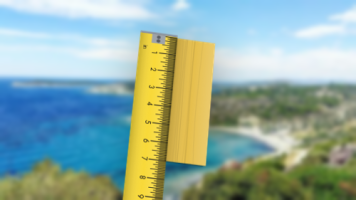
7 in
